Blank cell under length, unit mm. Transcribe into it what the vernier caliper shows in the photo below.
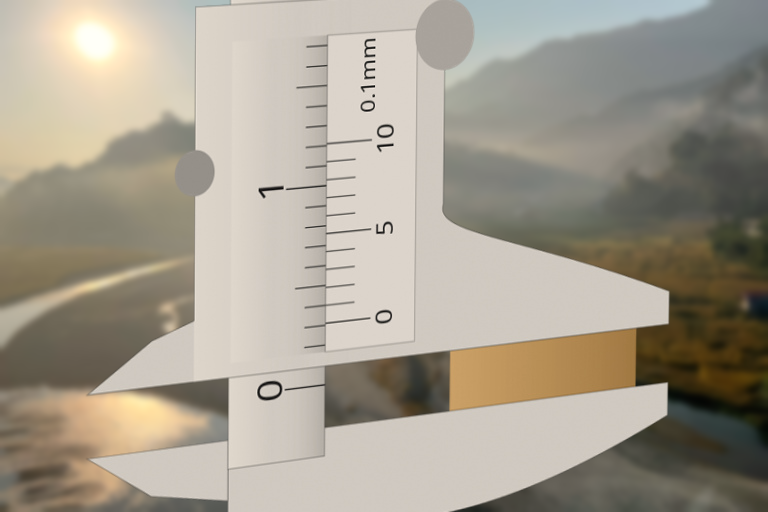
3.1 mm
